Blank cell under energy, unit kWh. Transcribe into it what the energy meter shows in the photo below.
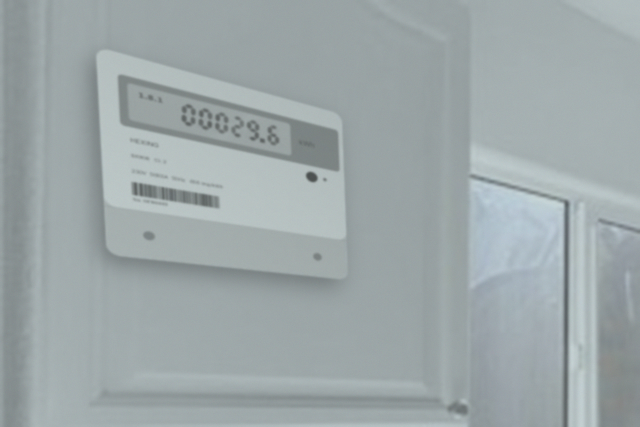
29.6 kWh
